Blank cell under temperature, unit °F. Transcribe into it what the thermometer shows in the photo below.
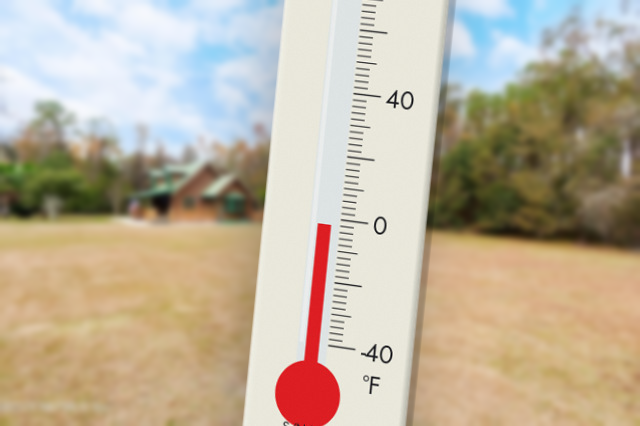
-2 °F
